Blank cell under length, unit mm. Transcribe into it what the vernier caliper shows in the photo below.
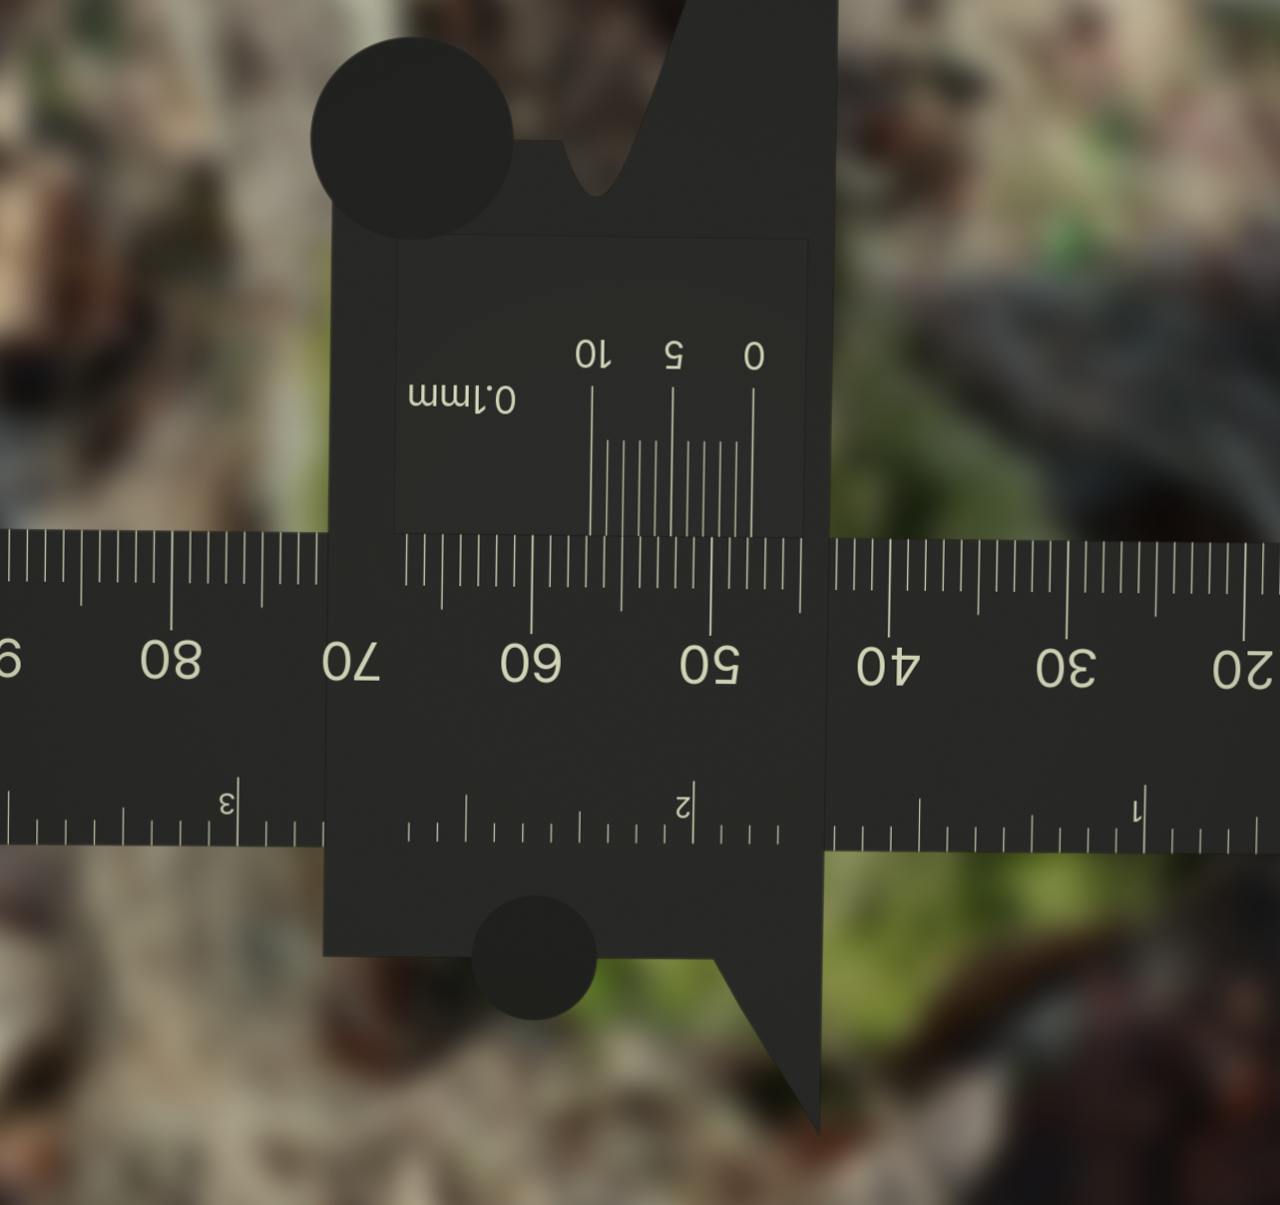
47.8 mm
